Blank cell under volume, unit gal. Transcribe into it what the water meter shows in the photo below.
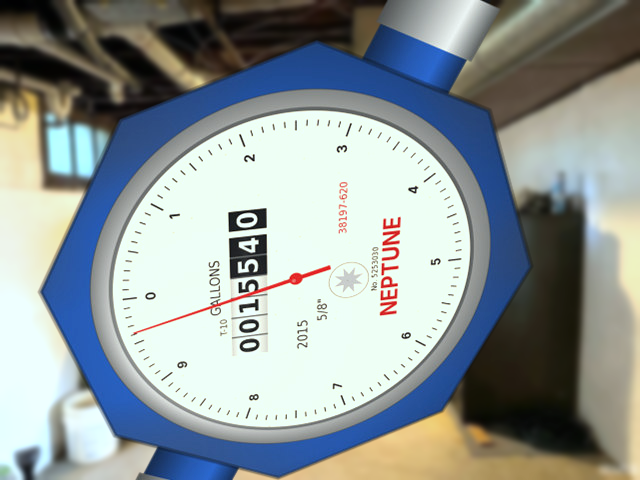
15539.6 gal
